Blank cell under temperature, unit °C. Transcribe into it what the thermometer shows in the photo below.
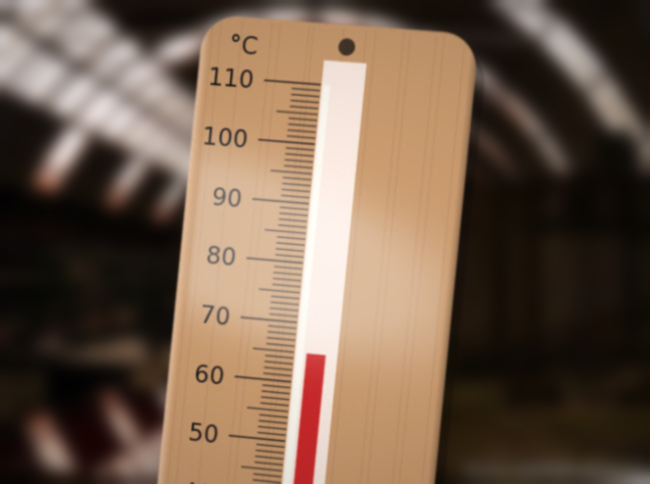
65 °C
